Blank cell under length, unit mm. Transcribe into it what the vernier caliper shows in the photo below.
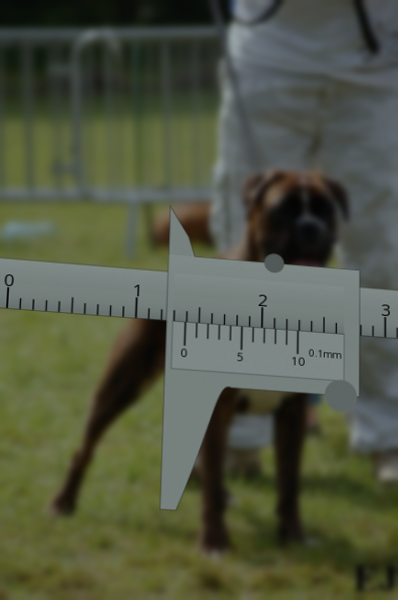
13.9 mm
